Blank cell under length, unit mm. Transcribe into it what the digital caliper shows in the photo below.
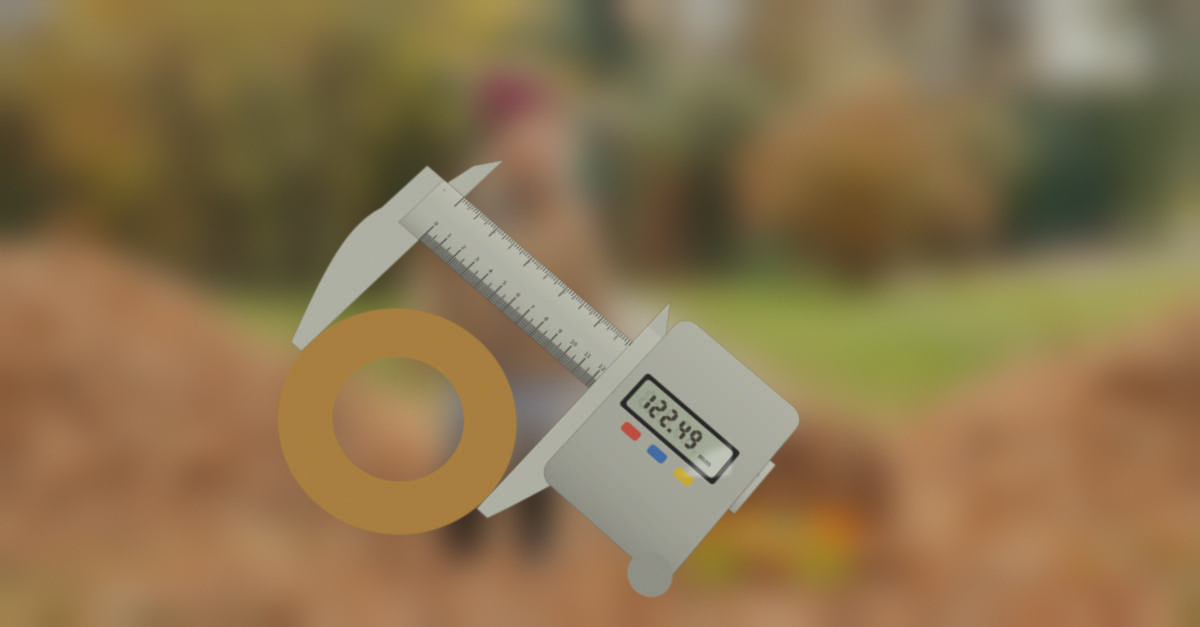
122.49 mm
